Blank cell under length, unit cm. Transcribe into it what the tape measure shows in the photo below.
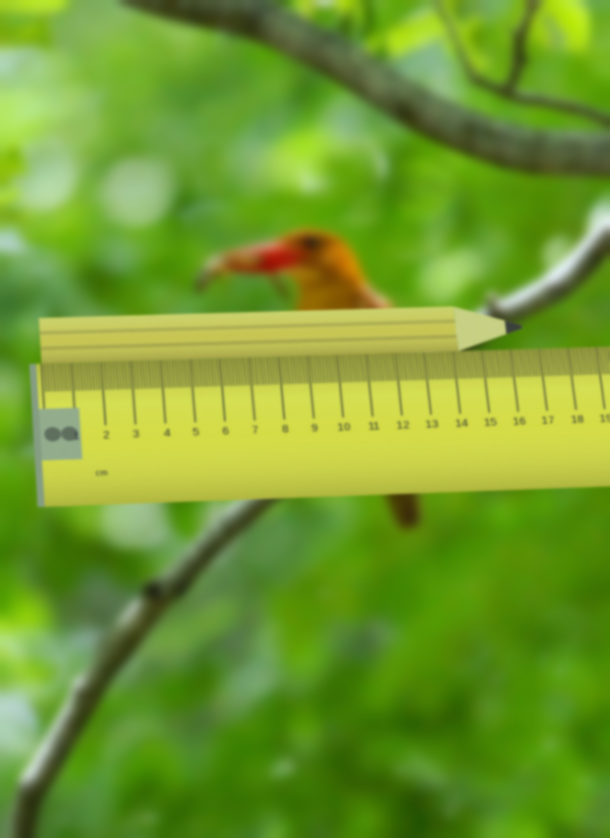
16.5 cm
